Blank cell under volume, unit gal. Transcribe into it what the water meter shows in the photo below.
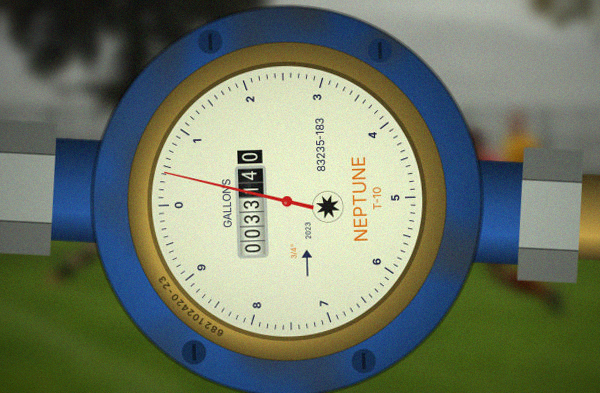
33140.4 gal
